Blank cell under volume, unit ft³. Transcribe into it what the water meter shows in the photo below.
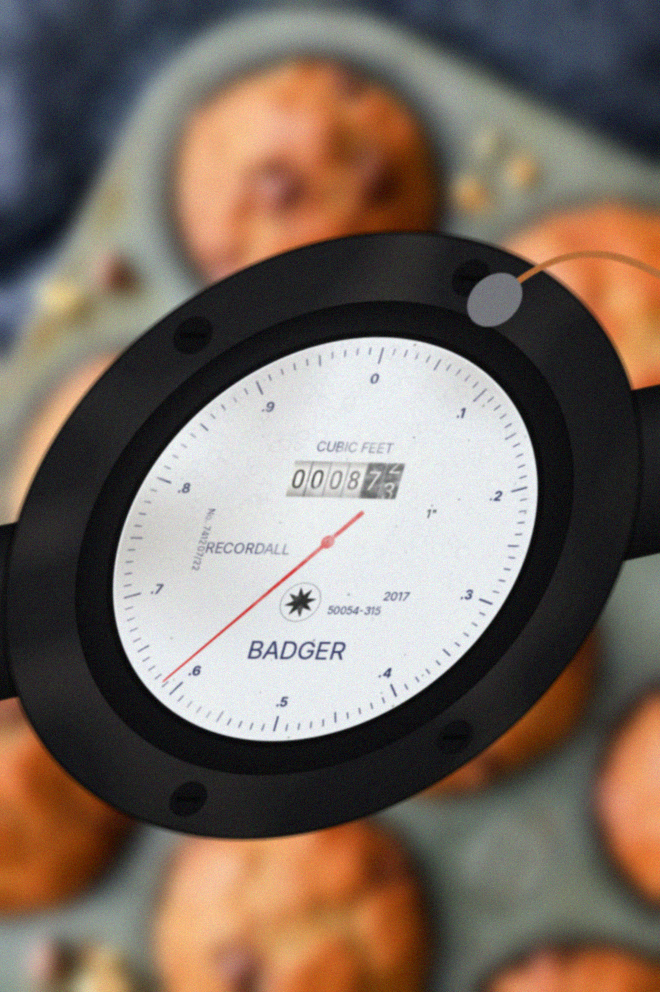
872.61 ft³
